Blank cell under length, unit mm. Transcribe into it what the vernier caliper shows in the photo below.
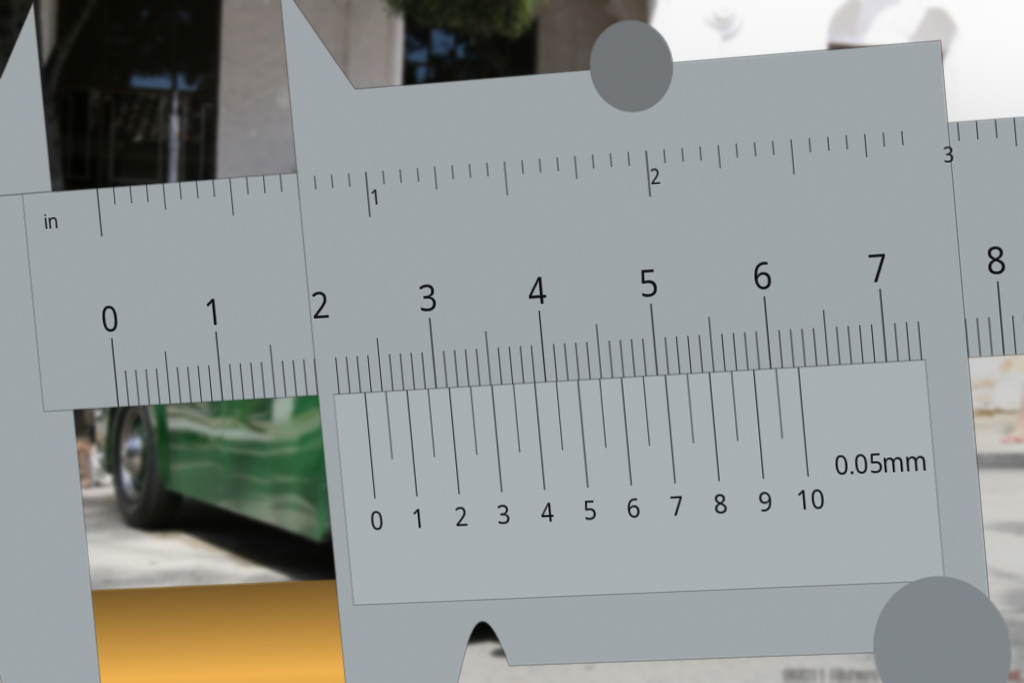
23.4 mm
